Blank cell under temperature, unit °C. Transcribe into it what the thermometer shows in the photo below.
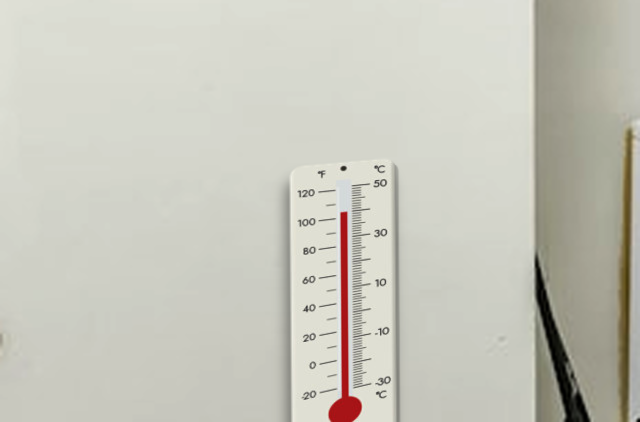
40 °C
